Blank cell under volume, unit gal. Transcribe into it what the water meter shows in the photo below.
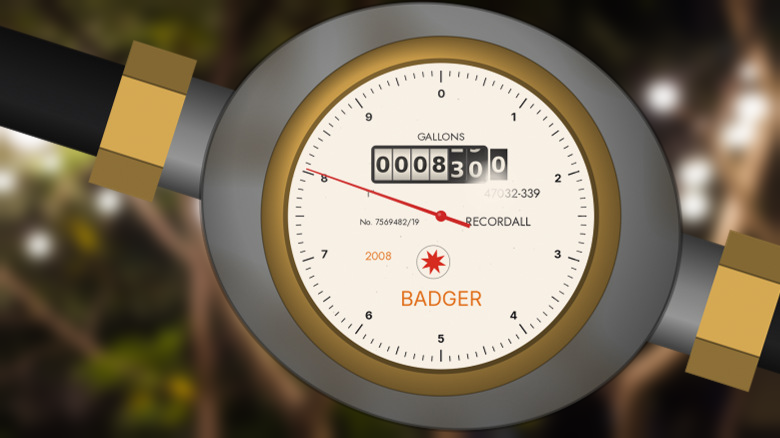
8298.0 gal
